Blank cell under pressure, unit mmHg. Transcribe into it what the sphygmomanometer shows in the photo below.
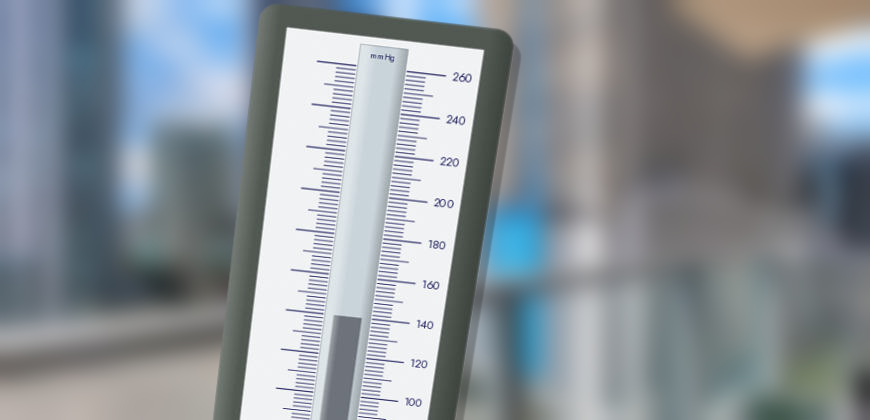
140 mmHg
